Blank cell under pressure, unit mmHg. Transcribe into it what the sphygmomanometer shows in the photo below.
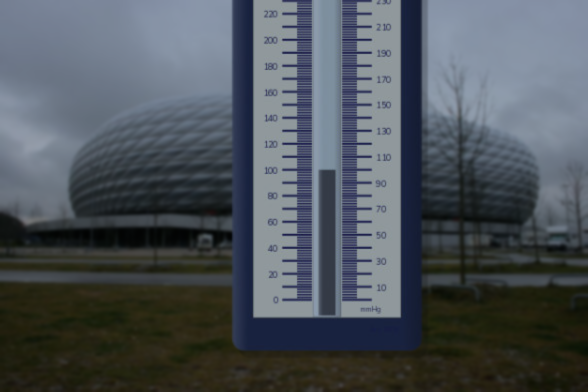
100 mmHg
